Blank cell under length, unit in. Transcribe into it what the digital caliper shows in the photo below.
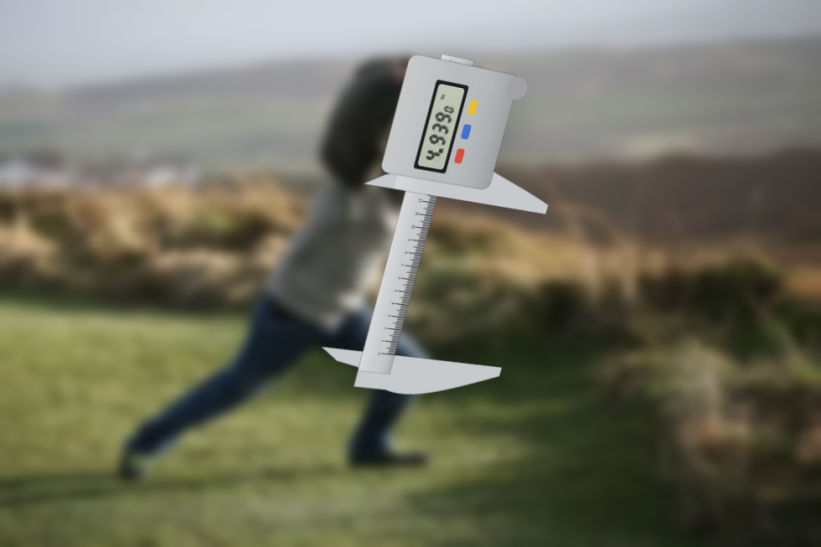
4.9390 in
